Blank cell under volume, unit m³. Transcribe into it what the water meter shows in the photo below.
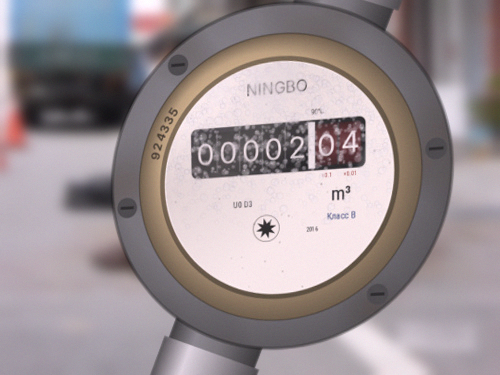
2.04 m³
